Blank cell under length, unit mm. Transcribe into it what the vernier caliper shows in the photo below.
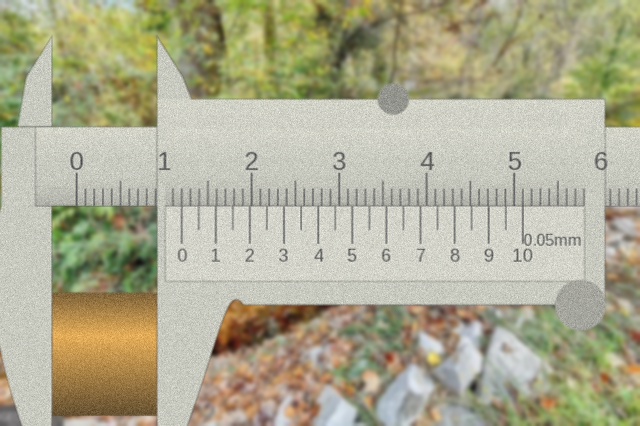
12.0 mm
